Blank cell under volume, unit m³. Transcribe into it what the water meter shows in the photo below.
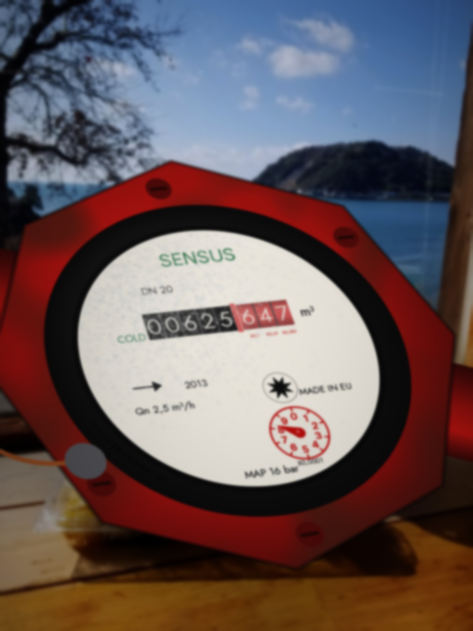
625.6478 m³
